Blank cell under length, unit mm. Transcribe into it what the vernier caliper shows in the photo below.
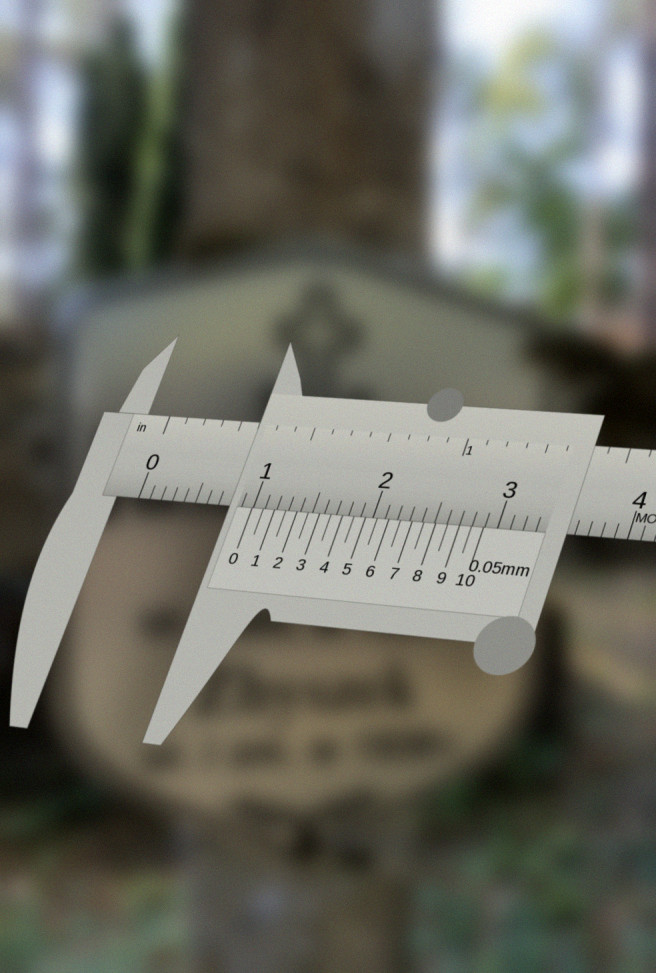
9.9 mm
